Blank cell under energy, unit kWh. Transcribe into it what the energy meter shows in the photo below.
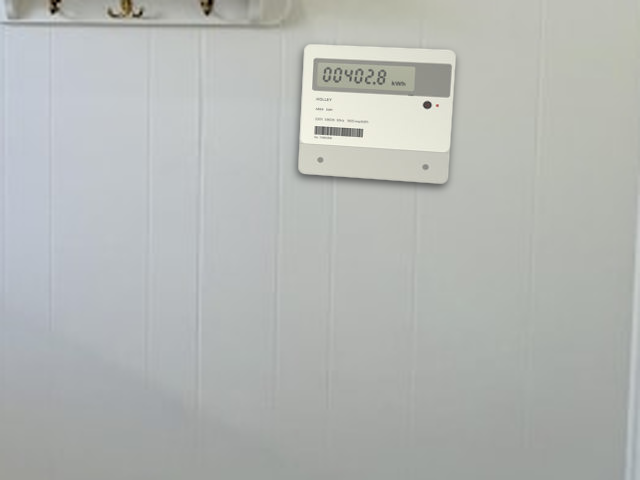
402.8 kWh
